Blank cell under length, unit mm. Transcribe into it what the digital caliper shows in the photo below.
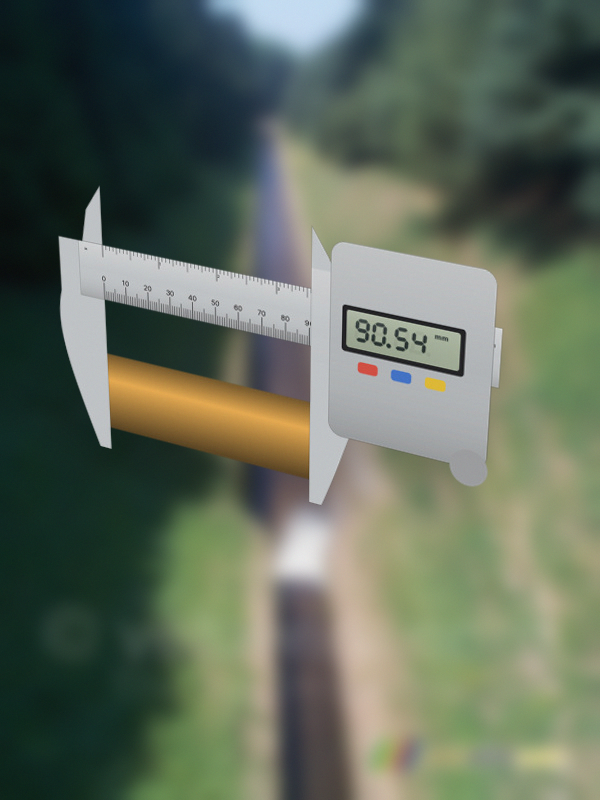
90.54 mm
